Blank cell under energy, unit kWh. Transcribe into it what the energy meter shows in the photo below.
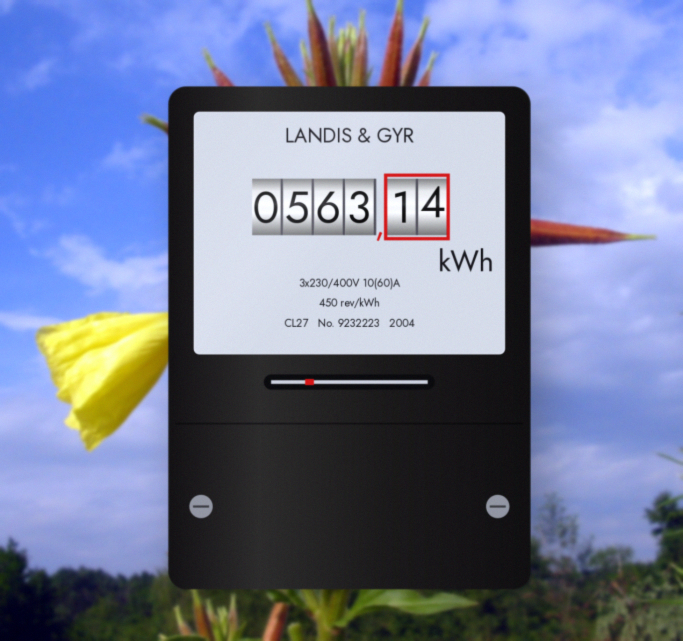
563.14 kWh
